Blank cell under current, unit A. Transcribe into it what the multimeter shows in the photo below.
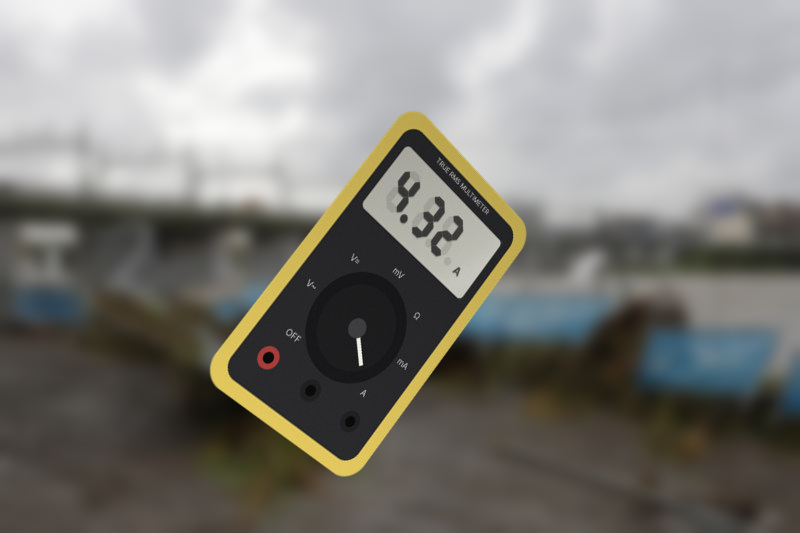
4.32 A
